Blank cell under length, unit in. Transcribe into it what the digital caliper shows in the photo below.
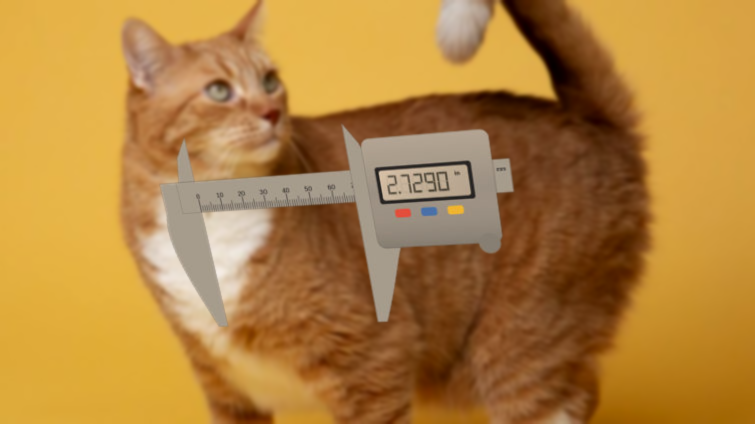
2.7290 in
